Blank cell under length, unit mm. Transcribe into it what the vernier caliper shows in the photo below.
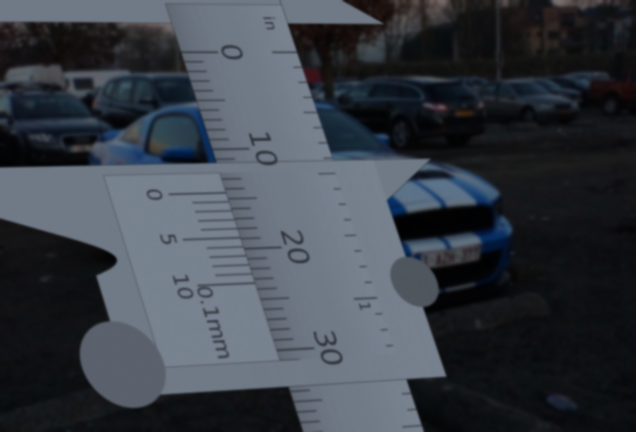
14.4 mm
